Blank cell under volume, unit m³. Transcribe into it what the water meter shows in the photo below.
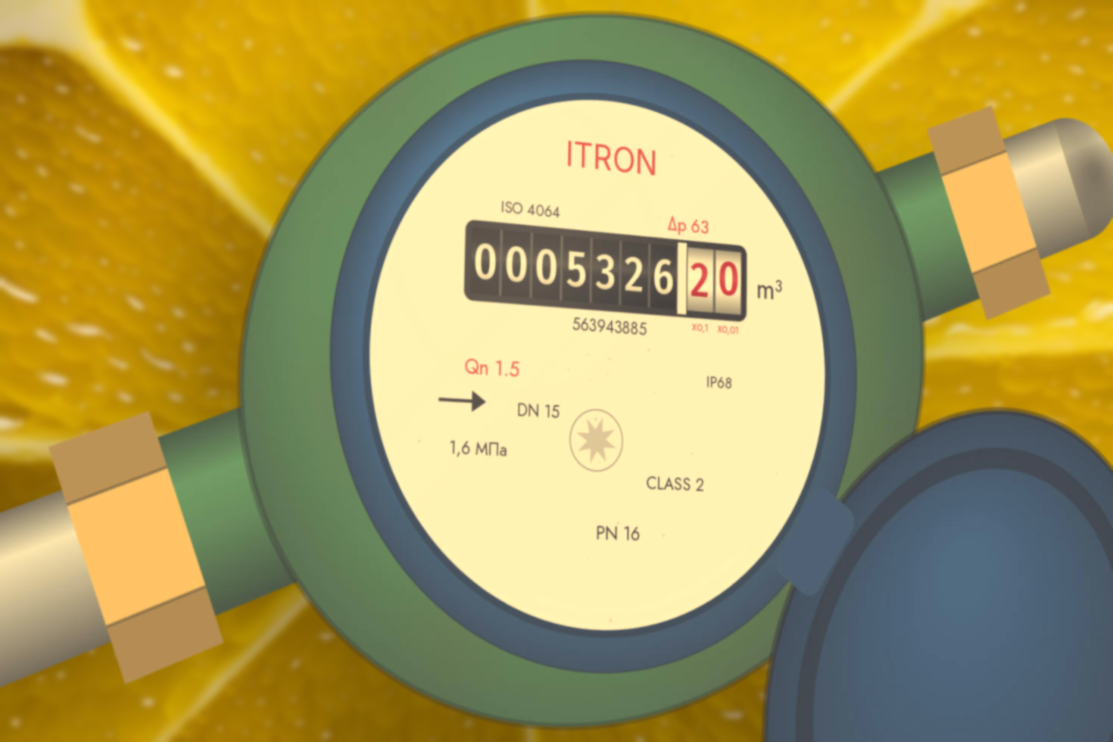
5326.20 m³
